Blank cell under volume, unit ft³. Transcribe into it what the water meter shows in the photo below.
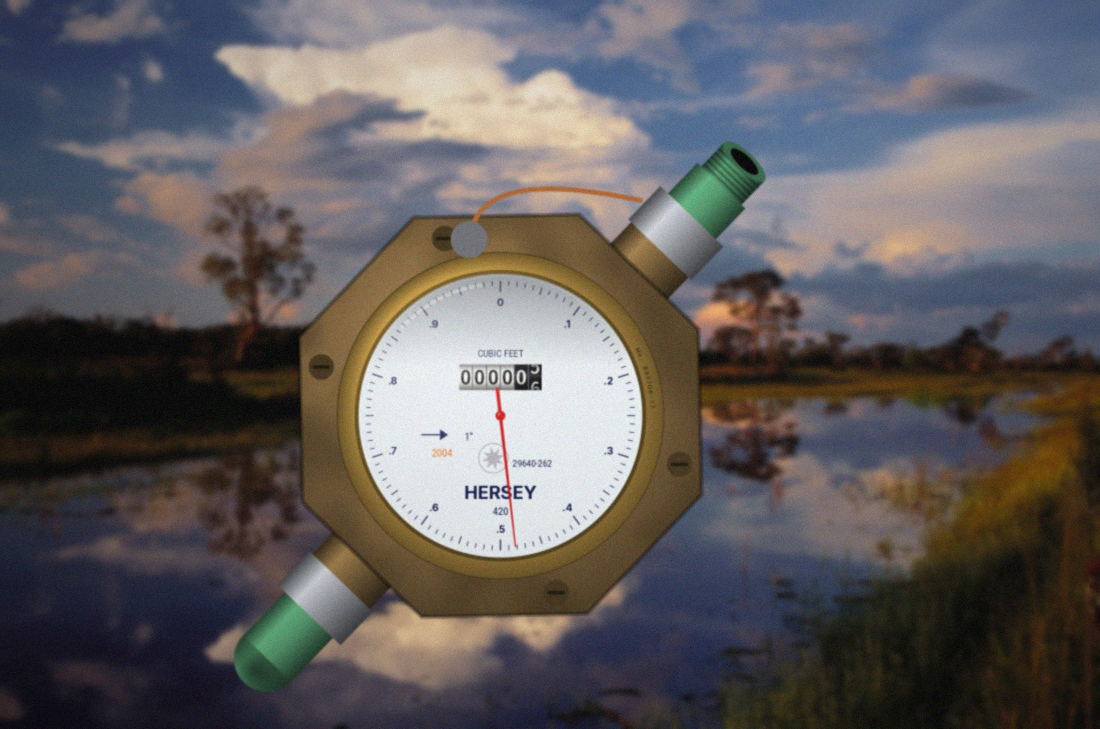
5.48 ft³
